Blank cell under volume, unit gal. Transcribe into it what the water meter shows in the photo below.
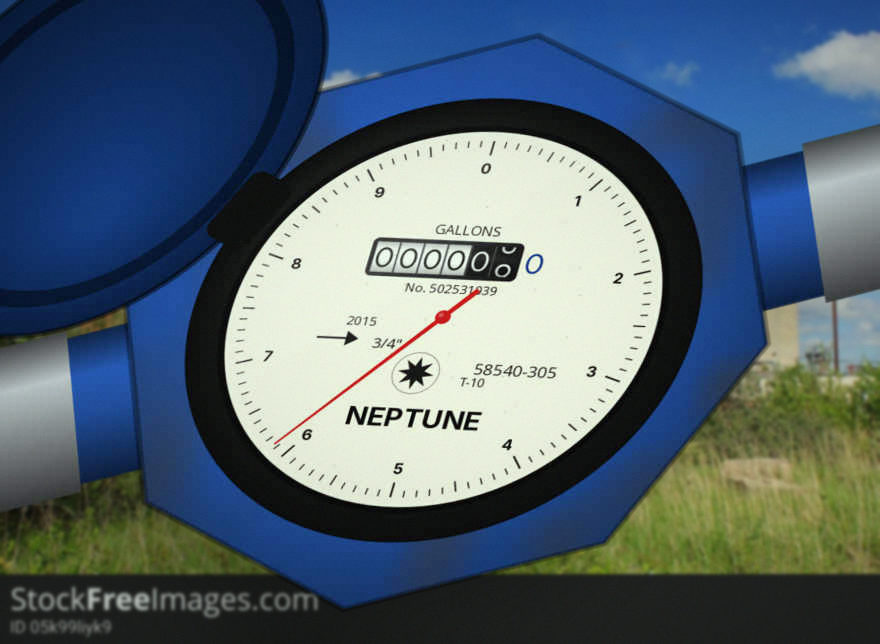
86.1 gal
